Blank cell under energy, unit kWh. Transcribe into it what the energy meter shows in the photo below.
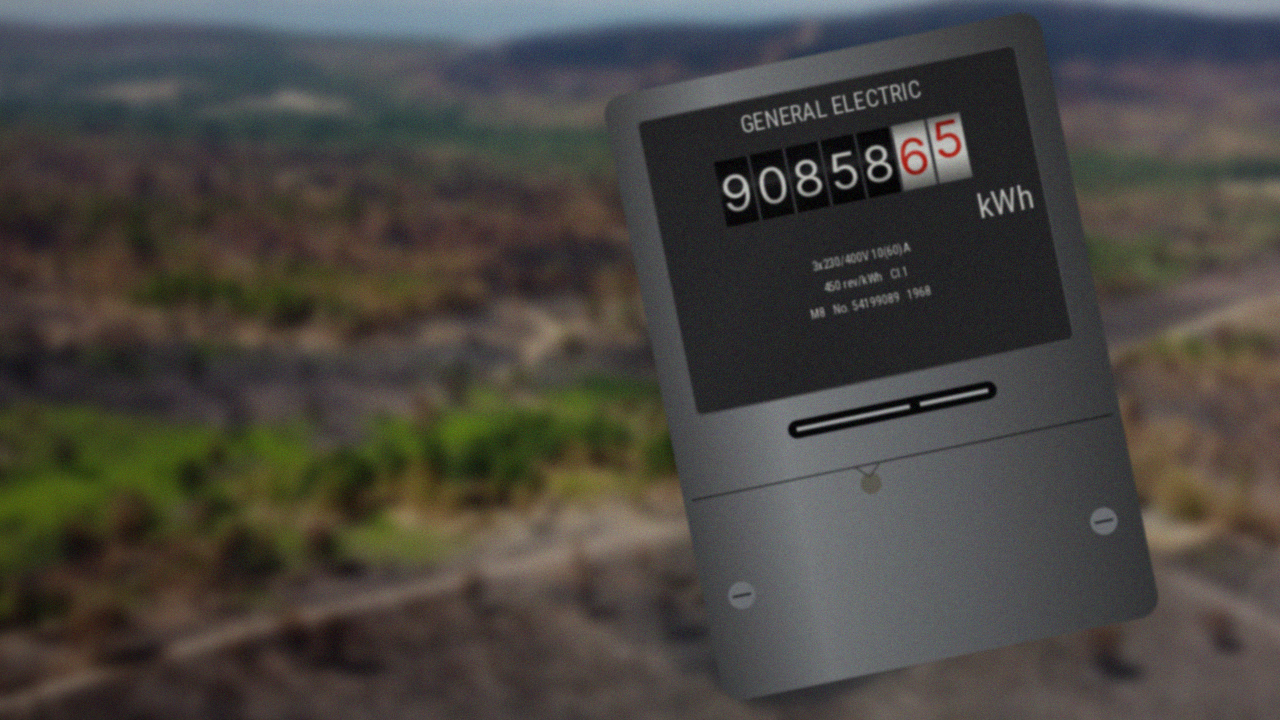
90858.65 kWh
